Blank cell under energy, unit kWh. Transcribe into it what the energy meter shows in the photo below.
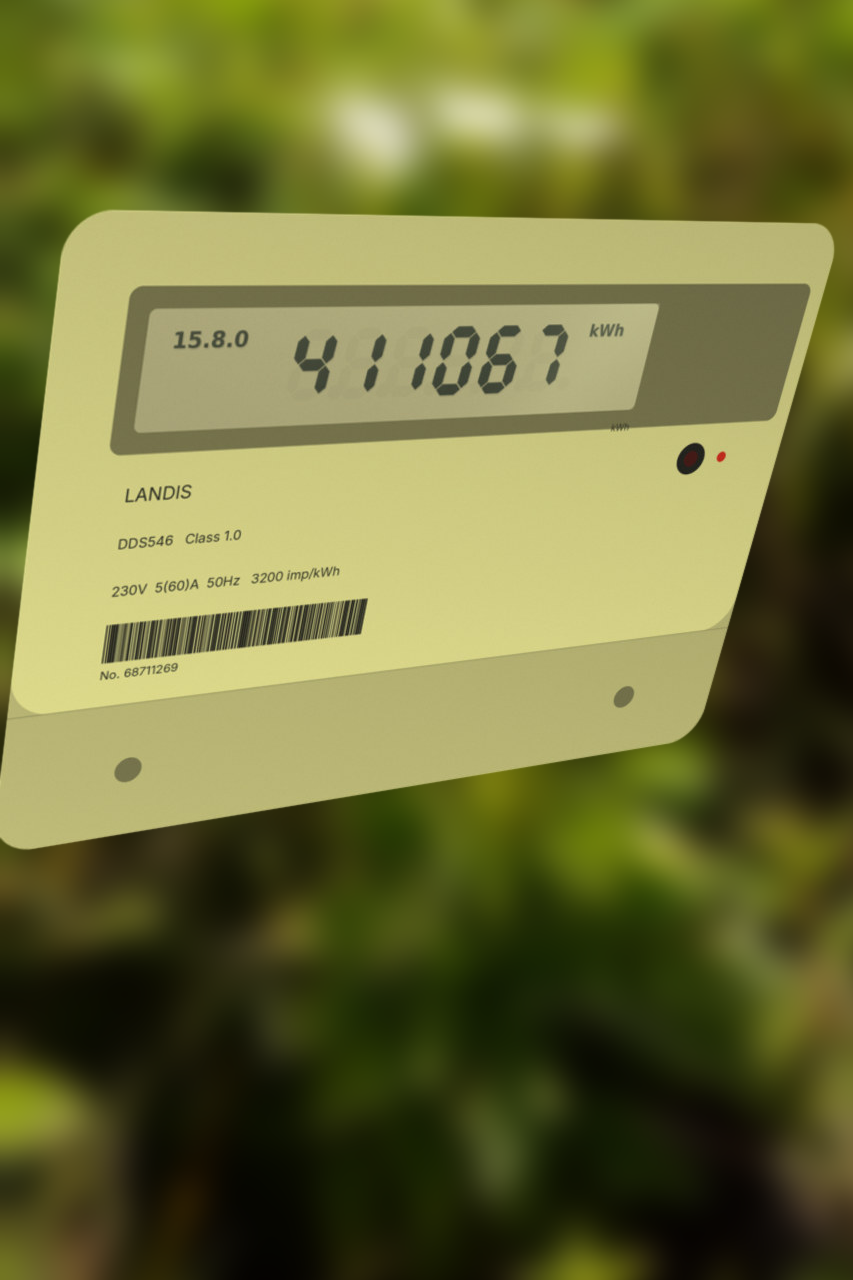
411067 kWh
